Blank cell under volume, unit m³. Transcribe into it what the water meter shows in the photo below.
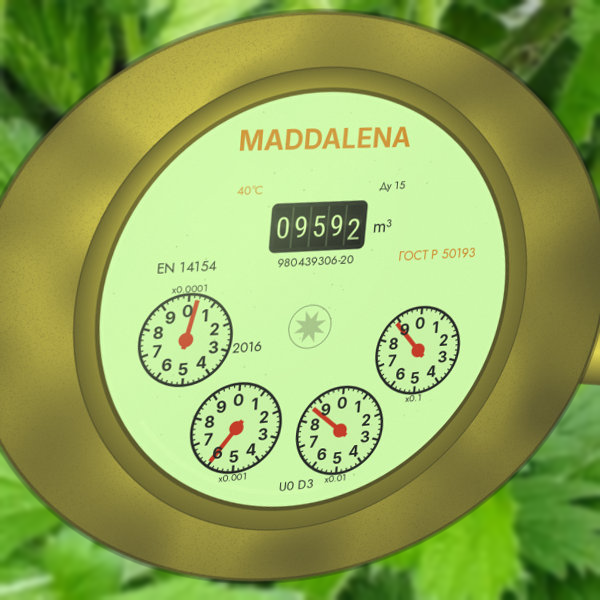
9591.8860 m³
